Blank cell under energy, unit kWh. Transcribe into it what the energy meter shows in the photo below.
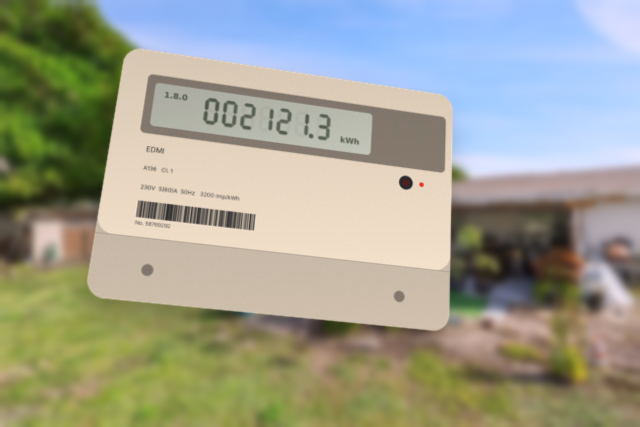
2121.3 kWh
